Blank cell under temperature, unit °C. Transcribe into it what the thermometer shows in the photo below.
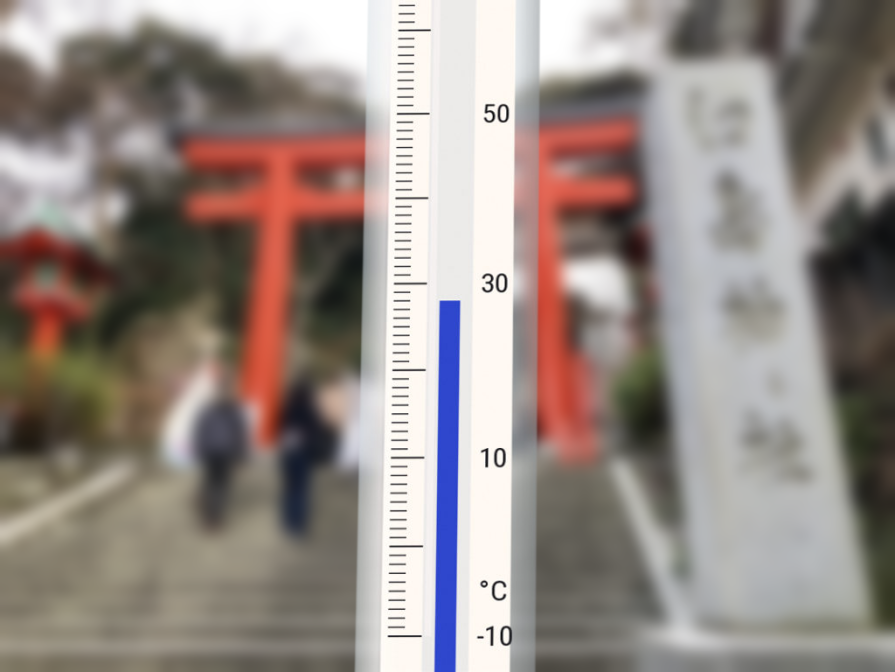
28 °C
